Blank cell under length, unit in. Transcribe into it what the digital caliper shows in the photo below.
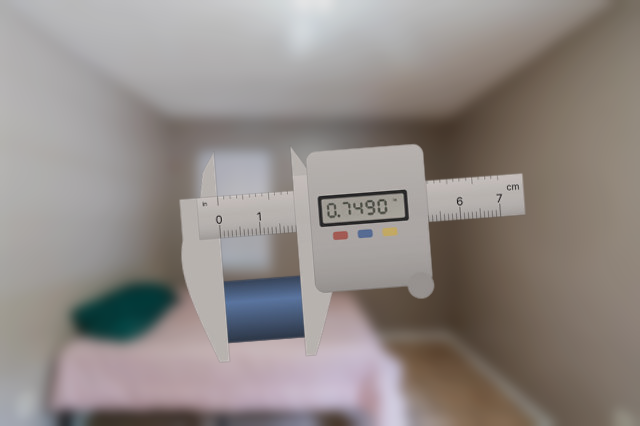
0.7490 in
